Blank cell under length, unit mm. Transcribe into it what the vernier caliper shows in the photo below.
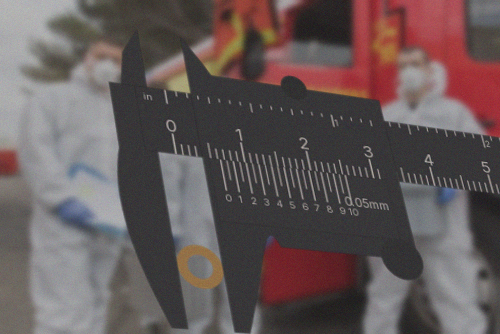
6.4 mm
